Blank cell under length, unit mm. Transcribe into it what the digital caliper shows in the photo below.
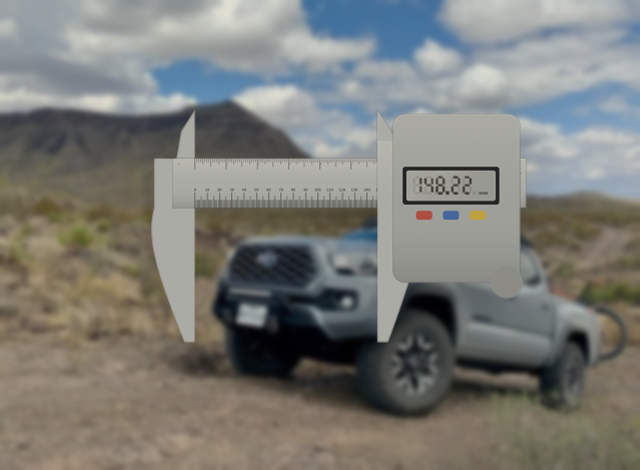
148.22 mm
